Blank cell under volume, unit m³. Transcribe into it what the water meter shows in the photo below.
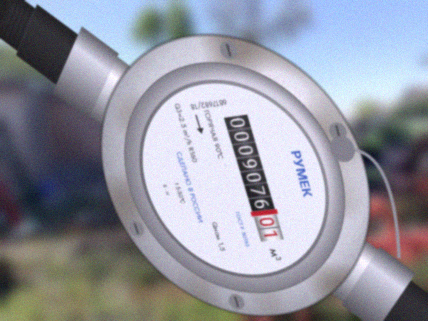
9076.01 m³
